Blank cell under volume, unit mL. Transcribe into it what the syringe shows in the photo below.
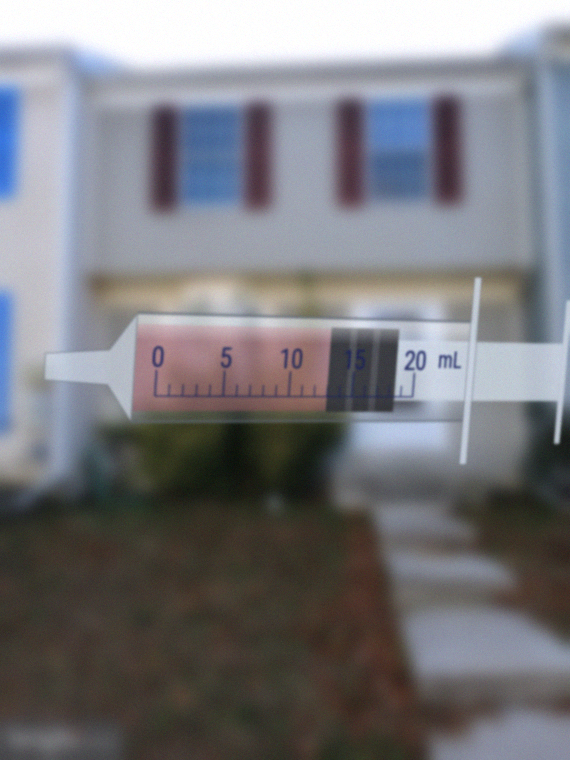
13 mL
